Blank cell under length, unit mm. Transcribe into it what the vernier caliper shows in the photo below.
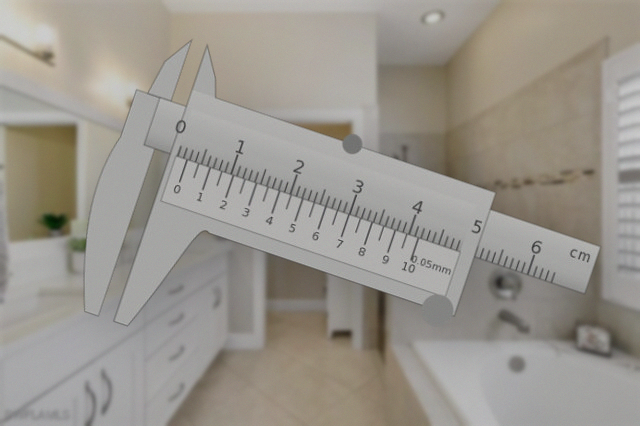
2.6 mm
